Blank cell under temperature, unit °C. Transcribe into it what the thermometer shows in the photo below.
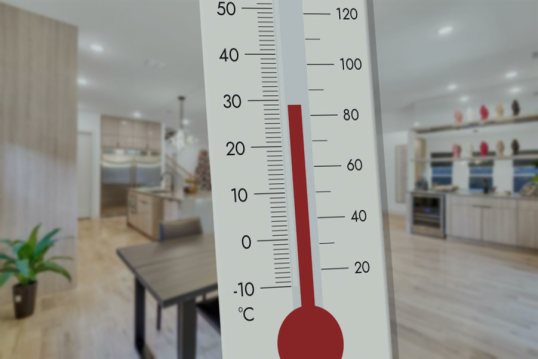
29 °C
